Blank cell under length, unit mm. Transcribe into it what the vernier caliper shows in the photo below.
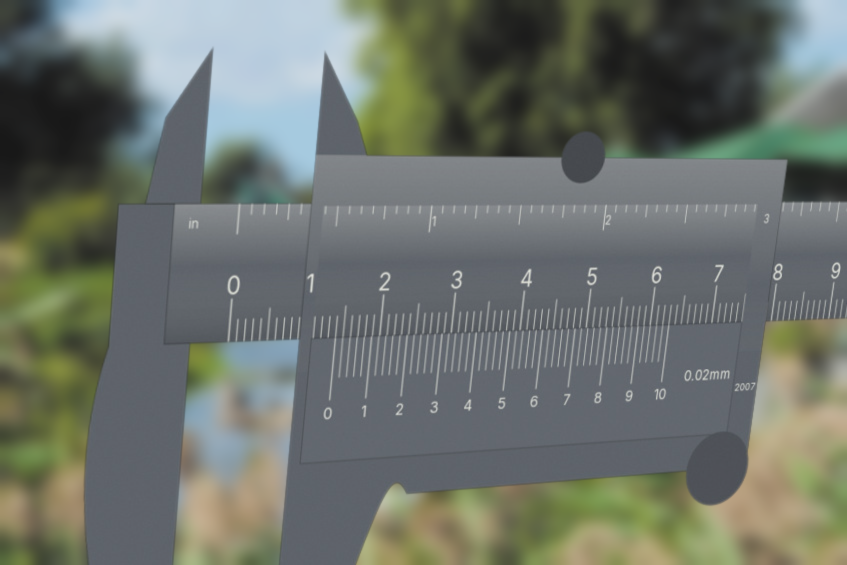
14.0 mm
